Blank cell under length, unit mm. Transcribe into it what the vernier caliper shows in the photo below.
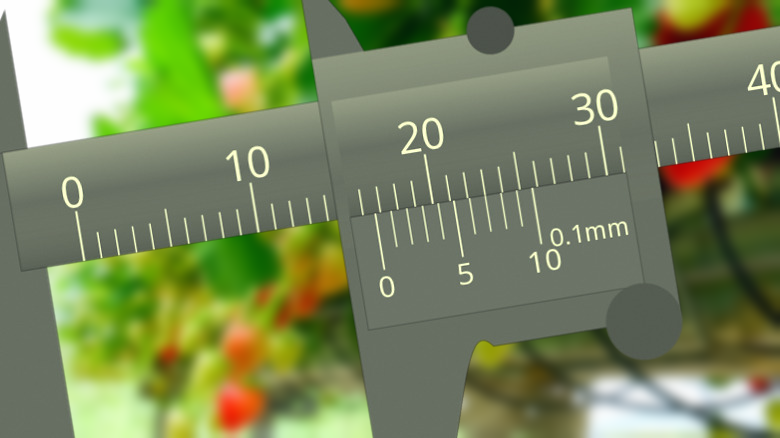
16.7 mm
